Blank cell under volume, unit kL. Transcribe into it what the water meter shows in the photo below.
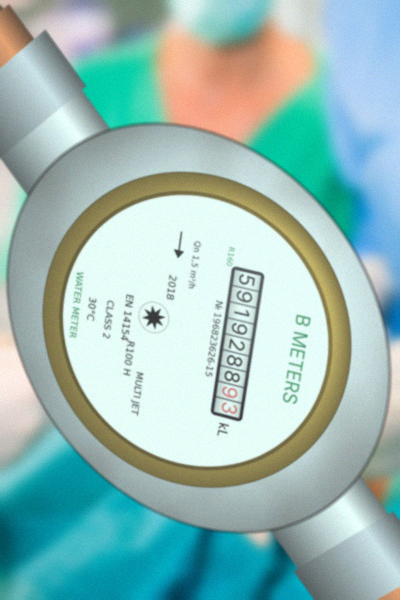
5919288.93 kL
